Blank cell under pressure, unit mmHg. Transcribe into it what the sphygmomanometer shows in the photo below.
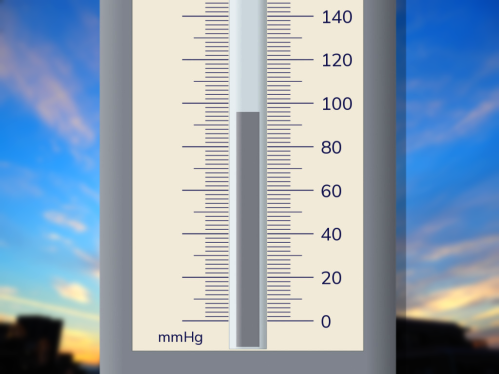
96 mmHg
